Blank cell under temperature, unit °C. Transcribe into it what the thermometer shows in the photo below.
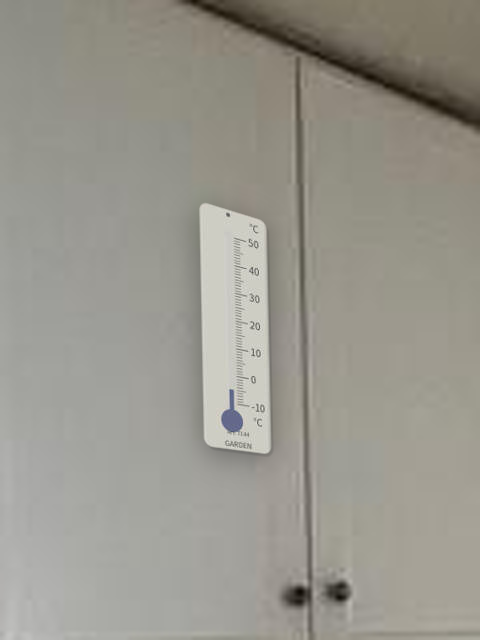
-5 °C
